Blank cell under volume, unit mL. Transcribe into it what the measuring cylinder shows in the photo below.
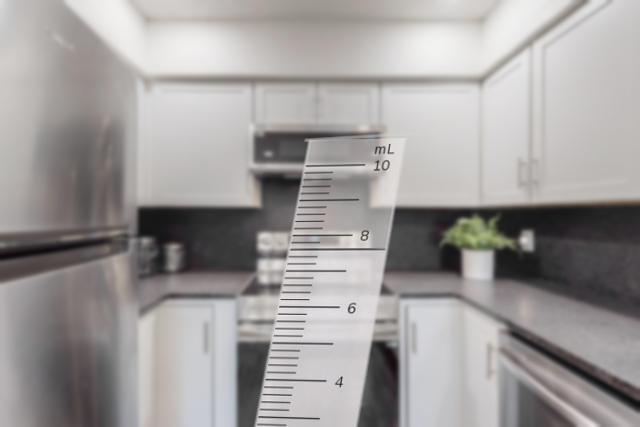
7.6 mL
